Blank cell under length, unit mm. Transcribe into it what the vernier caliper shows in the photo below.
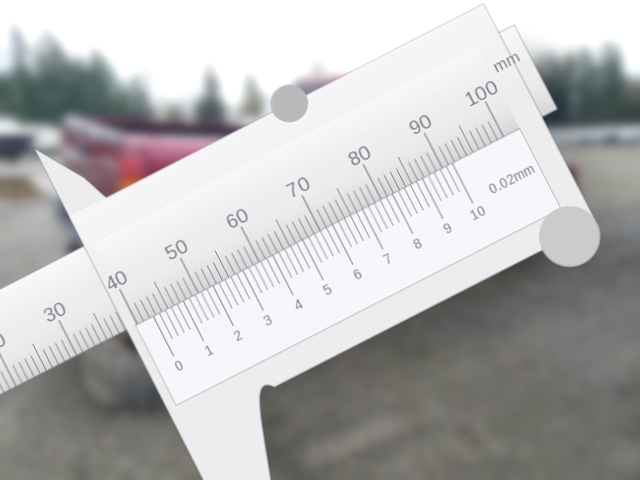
42.6 mm
